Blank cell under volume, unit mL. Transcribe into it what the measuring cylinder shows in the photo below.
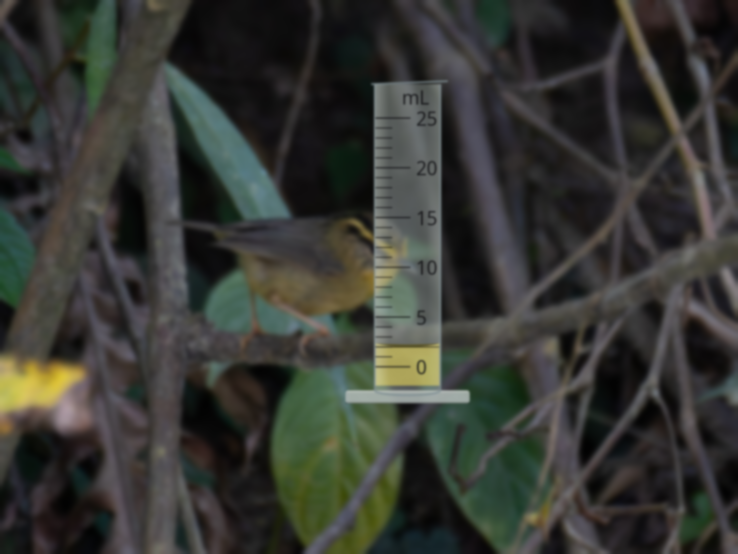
2 mL
